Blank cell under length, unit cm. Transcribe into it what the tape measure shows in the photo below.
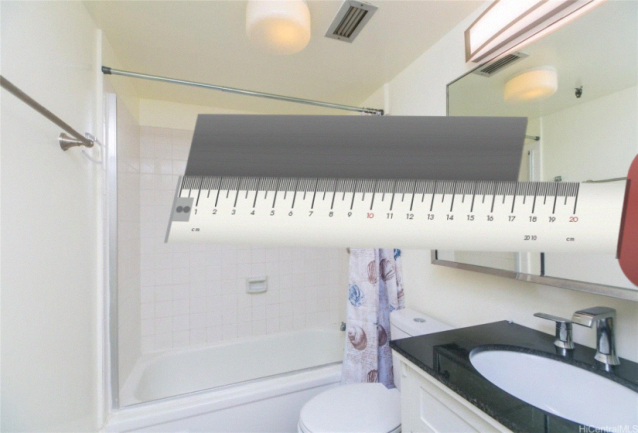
17 cm
